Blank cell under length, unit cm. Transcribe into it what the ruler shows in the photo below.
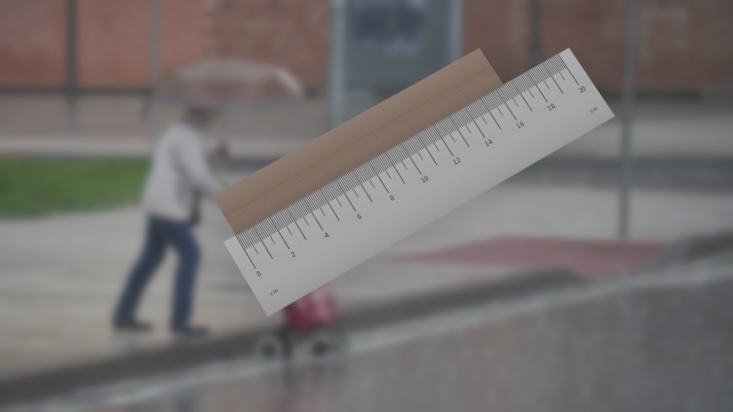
16.5 cm
